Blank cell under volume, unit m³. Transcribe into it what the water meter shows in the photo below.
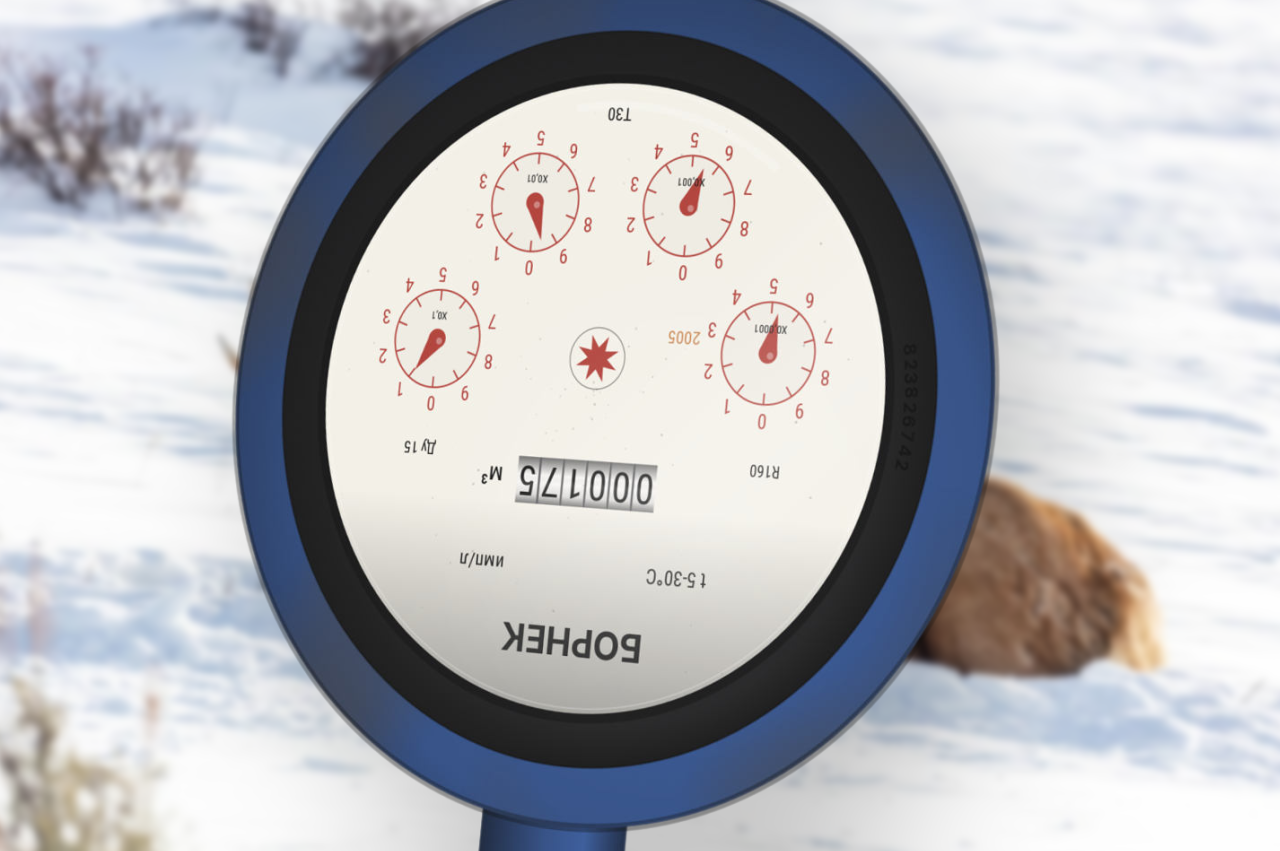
175.0955 m³
